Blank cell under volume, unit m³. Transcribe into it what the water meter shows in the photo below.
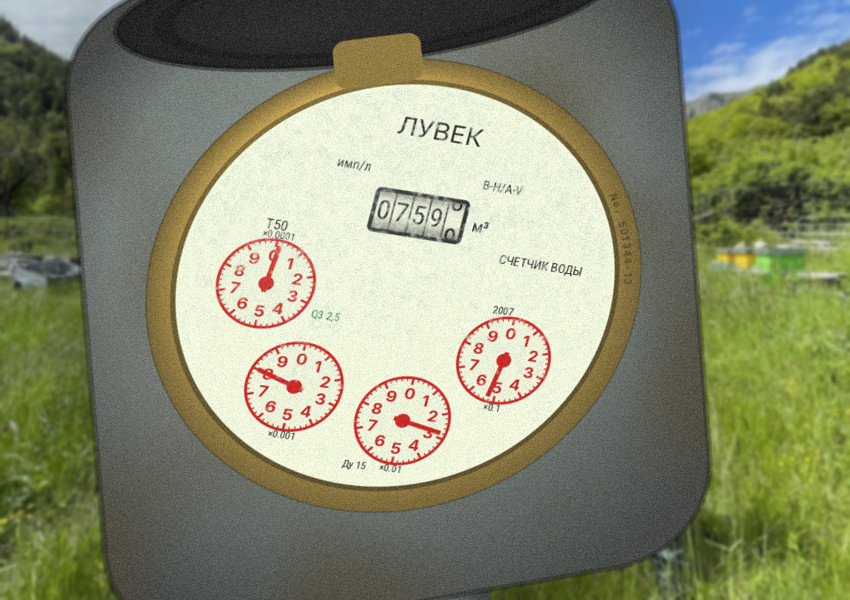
7598.5280 m³
